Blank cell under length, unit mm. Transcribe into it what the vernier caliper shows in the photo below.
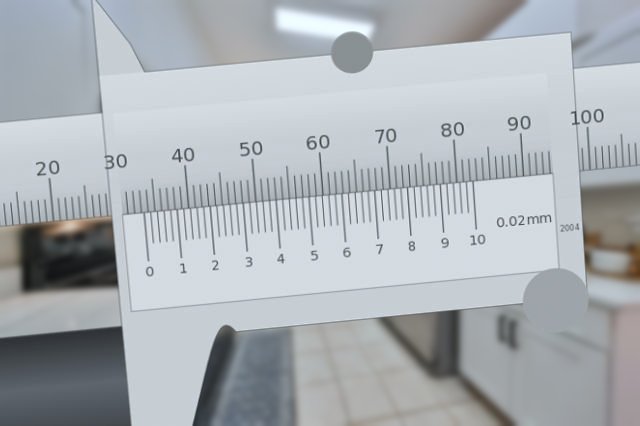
33.4 mm
